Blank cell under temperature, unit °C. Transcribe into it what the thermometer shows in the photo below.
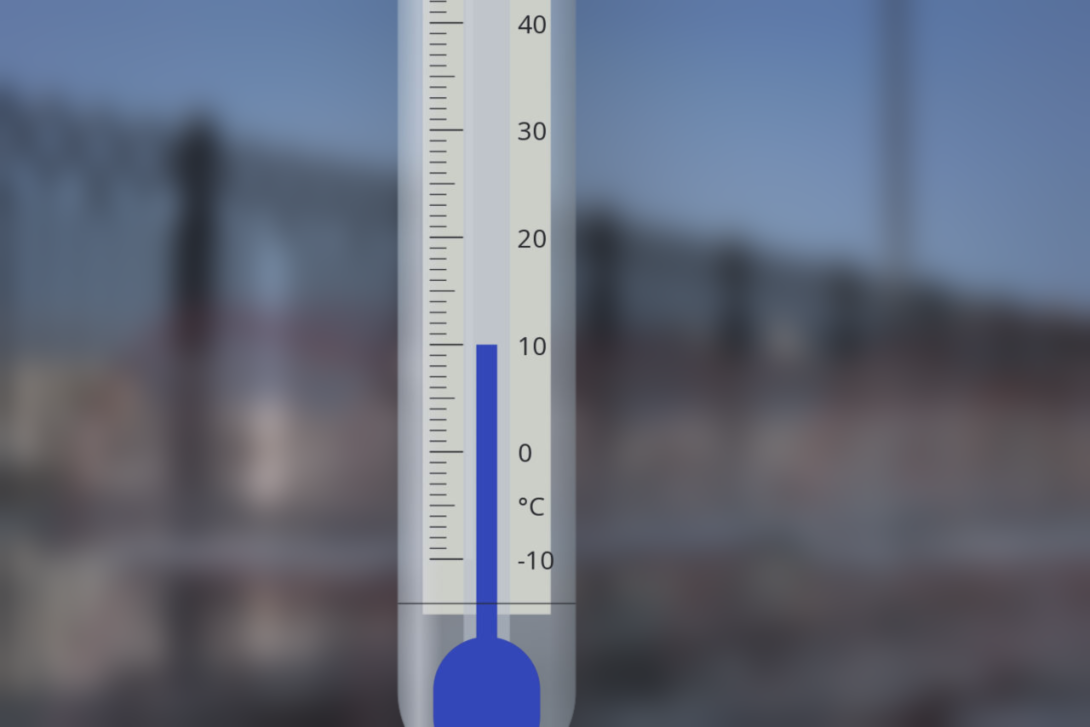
10 °C
